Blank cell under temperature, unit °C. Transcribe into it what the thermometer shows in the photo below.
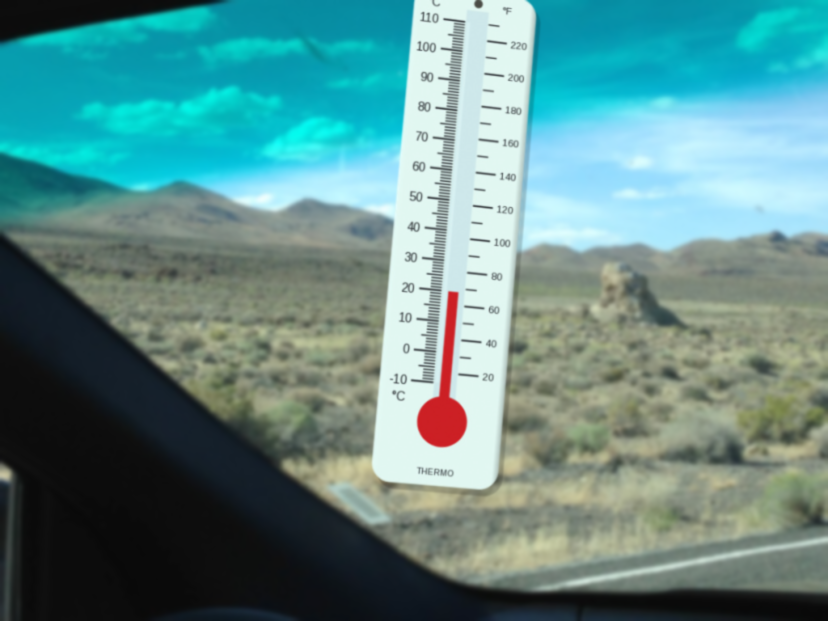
20 °C
